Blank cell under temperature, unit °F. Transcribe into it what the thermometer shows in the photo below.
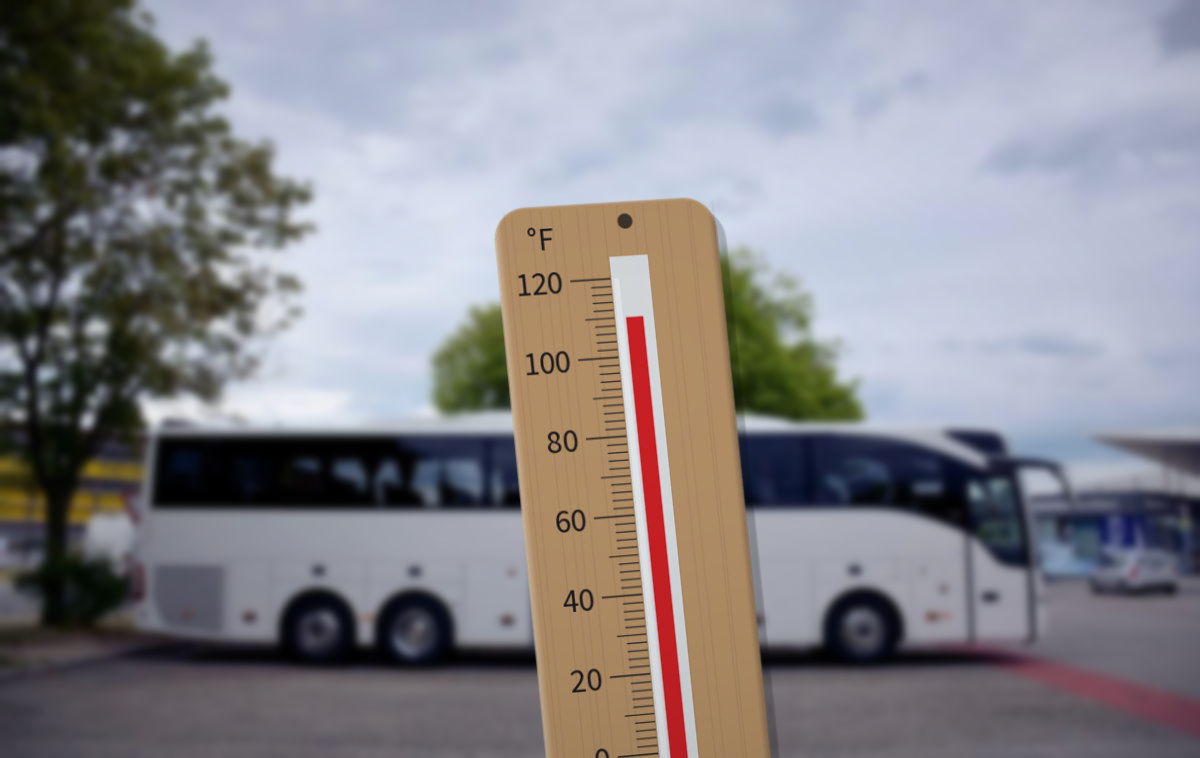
110 °F
